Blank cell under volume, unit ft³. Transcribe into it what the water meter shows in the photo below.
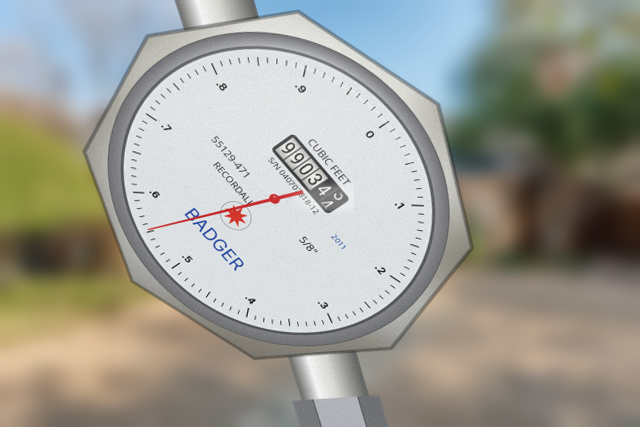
990343.55 ft³
